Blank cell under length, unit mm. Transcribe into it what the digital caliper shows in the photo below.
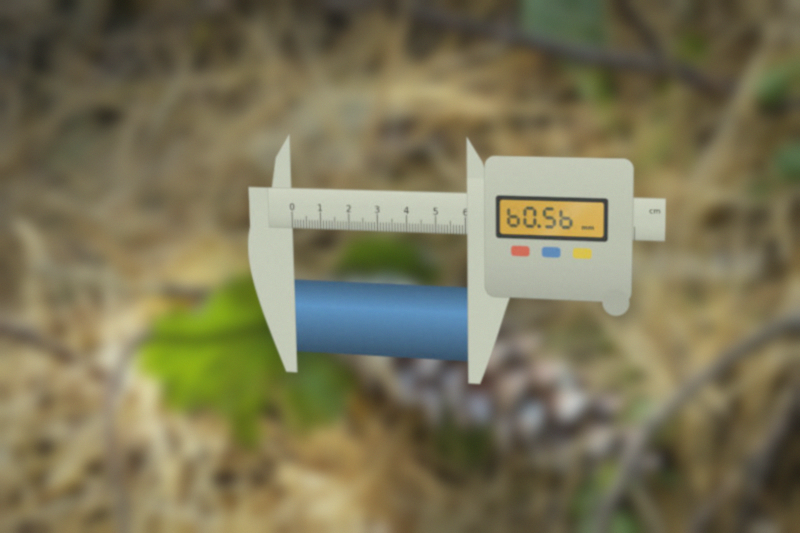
60.56 mm
